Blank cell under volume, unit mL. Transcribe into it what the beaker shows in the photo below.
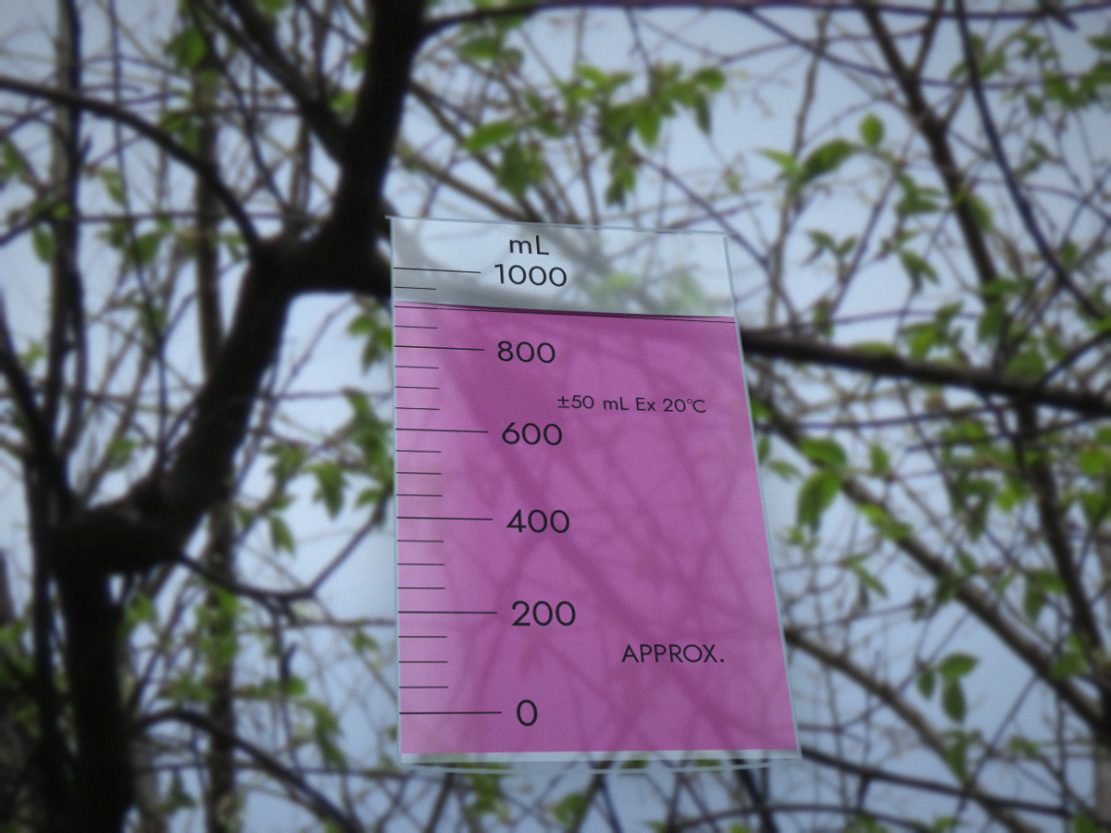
900 mL
